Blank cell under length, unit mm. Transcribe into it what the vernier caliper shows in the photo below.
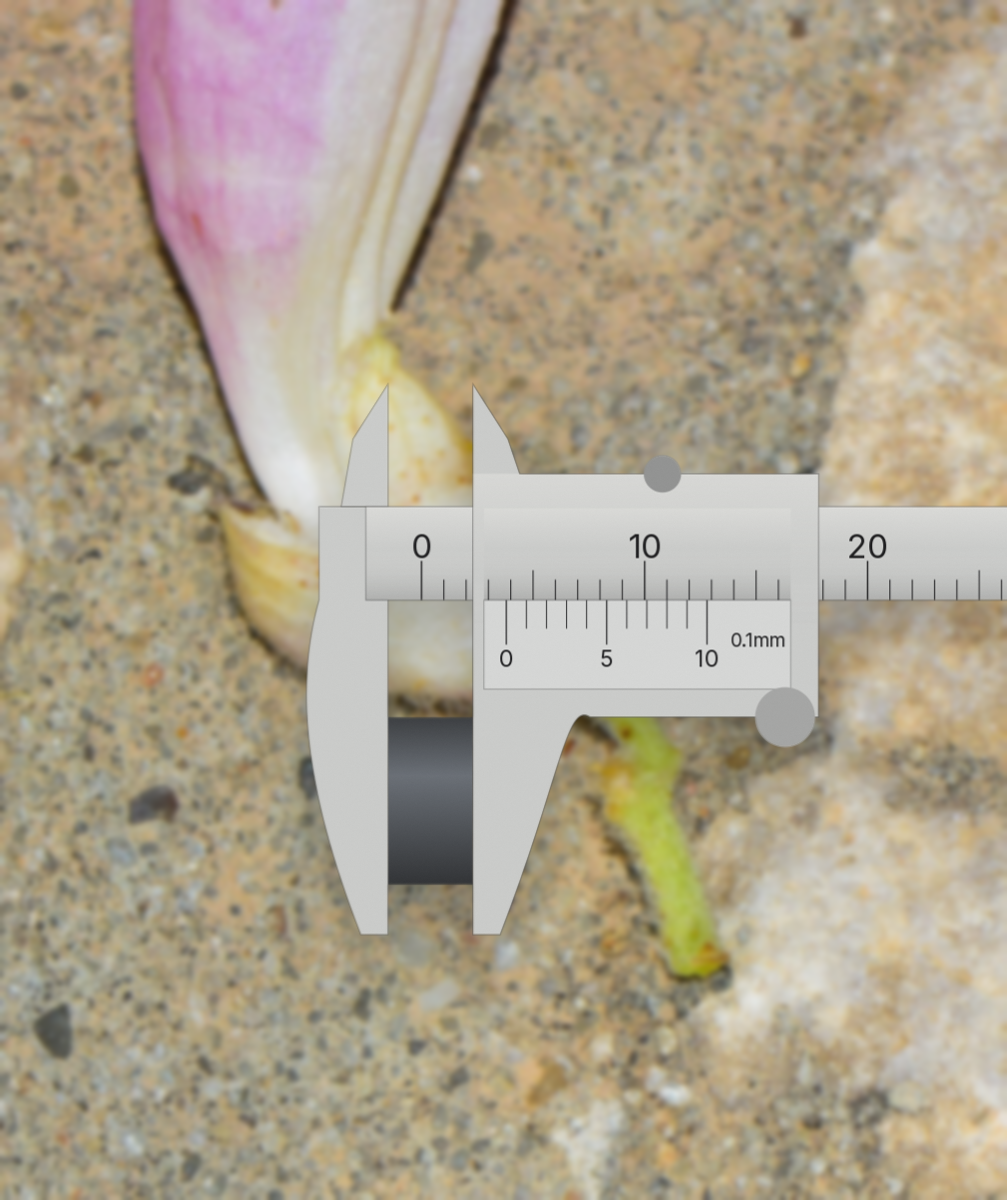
3.8 mm
